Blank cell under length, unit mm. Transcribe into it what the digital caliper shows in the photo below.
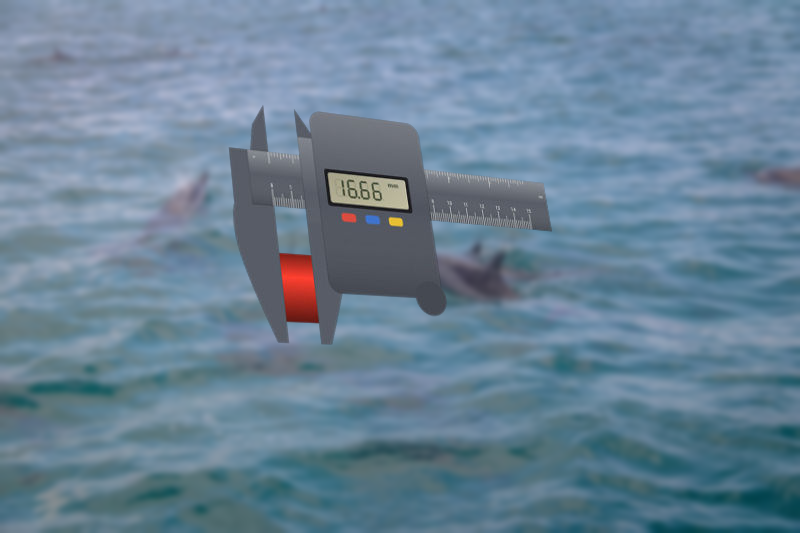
16.66 mm
